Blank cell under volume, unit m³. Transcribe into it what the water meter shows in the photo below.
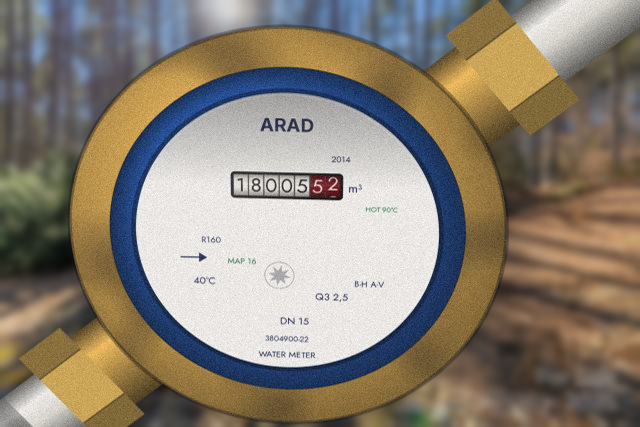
18005.52 m³
